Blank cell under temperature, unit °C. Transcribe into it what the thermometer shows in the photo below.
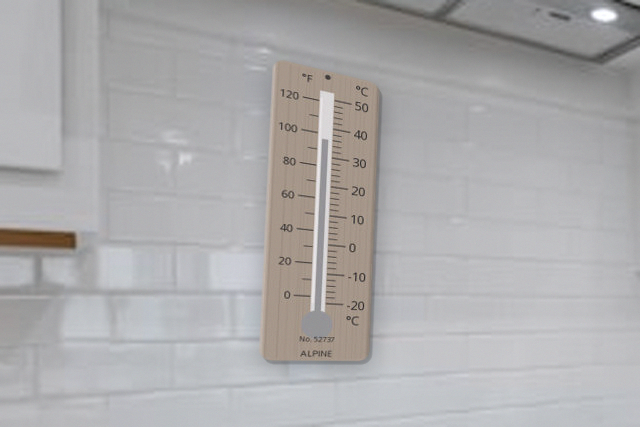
36 °C
